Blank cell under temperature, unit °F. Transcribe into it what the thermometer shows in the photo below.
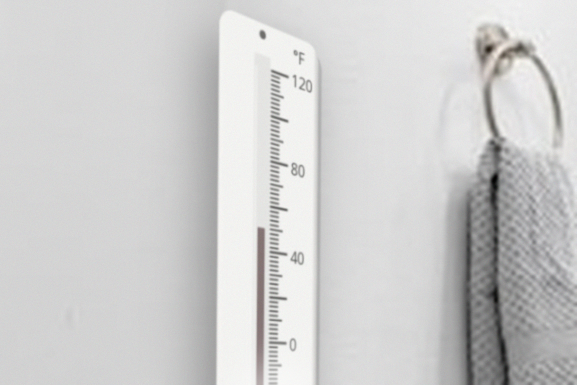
50 °F
